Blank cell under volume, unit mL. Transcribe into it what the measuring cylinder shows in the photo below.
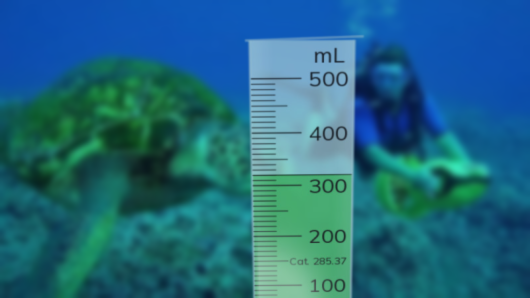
320 mL
